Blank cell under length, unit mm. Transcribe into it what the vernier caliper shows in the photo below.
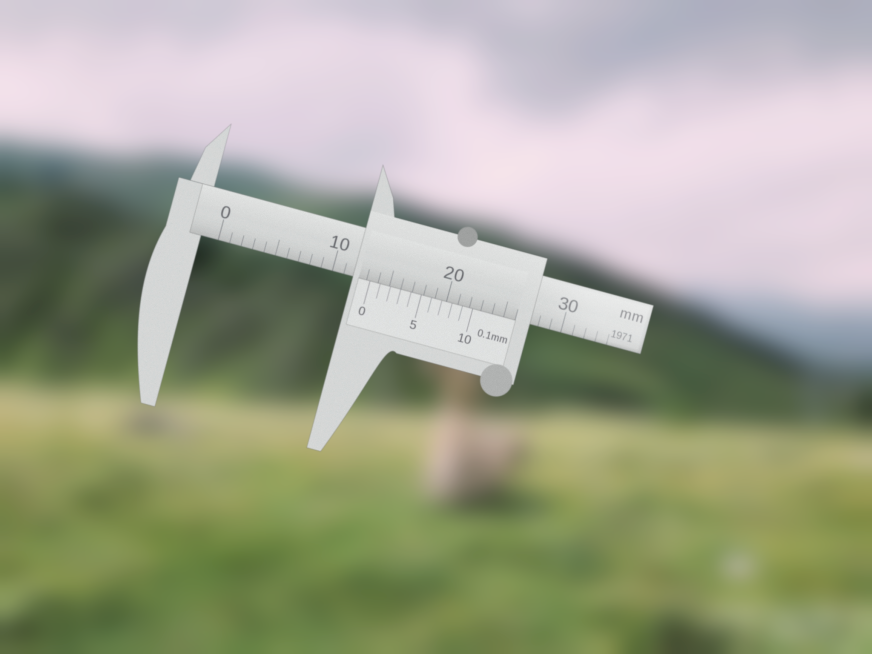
13.3 mm
